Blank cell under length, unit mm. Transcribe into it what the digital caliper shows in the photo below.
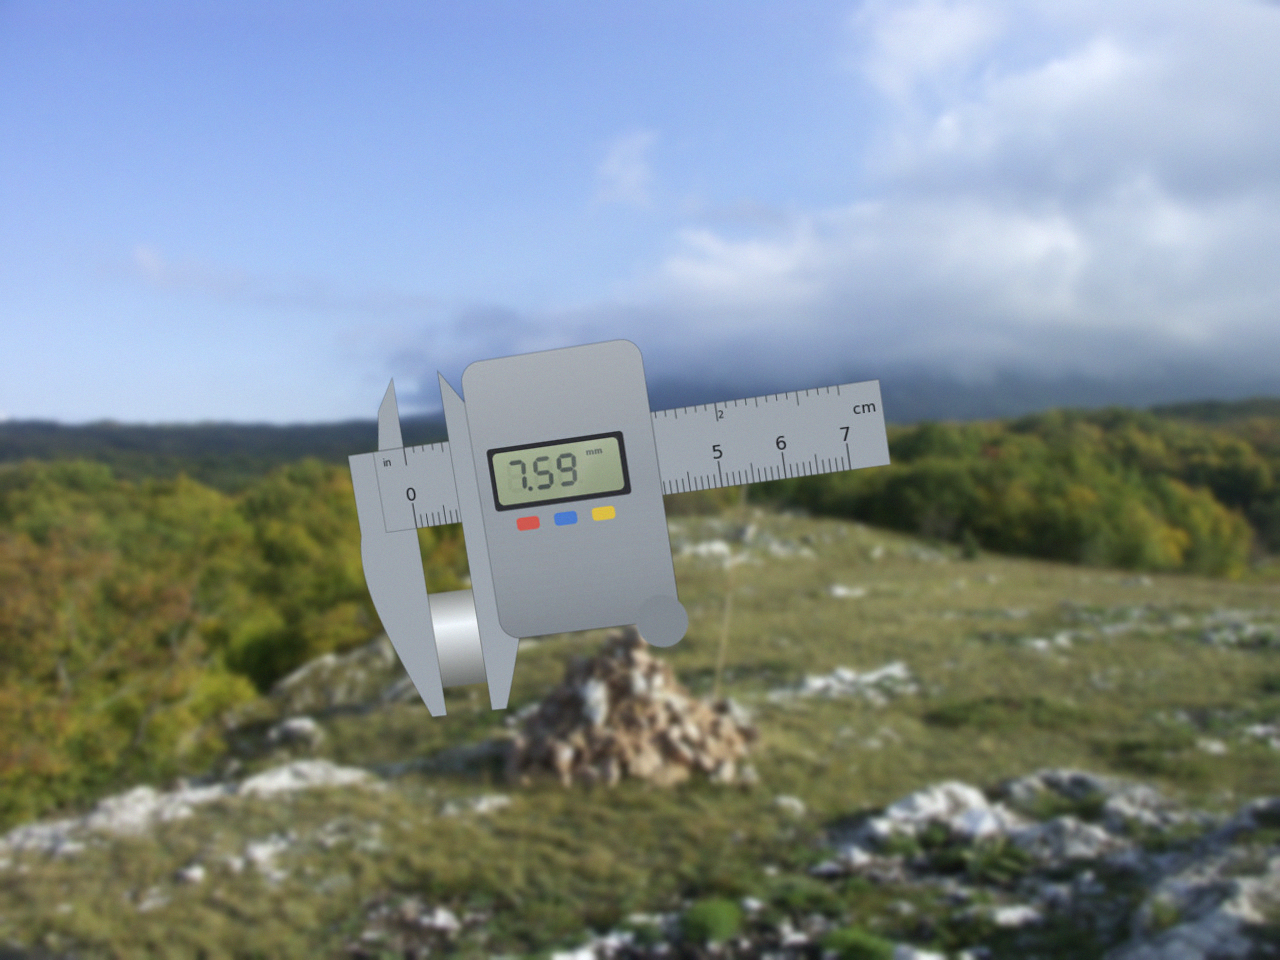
7.59 mm
